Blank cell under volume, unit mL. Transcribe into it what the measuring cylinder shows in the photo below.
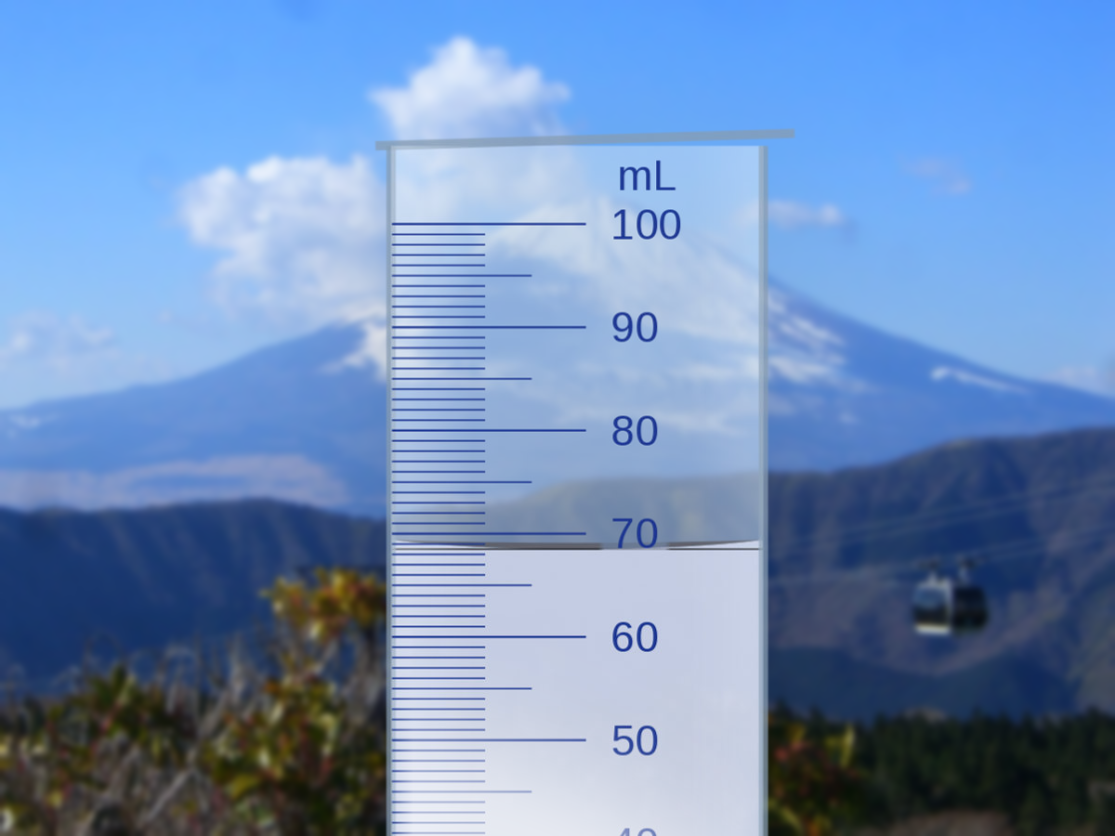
68.5 mL
